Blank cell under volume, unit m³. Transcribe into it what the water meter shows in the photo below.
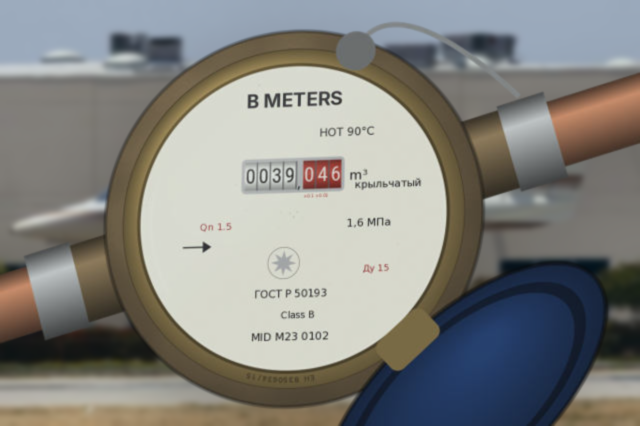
39.046 m³
